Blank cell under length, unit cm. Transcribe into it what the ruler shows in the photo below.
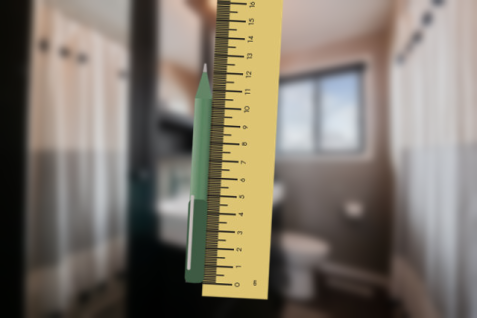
12.5 cm
